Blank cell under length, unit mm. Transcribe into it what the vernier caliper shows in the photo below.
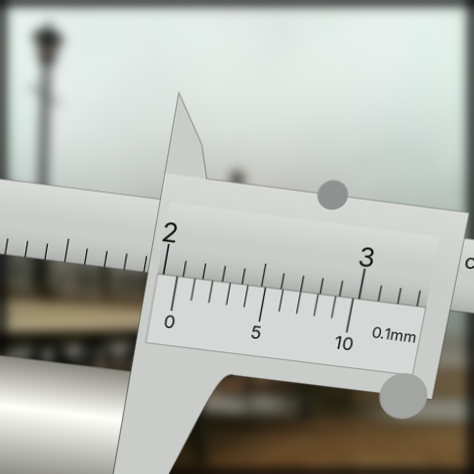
20.7 mm
